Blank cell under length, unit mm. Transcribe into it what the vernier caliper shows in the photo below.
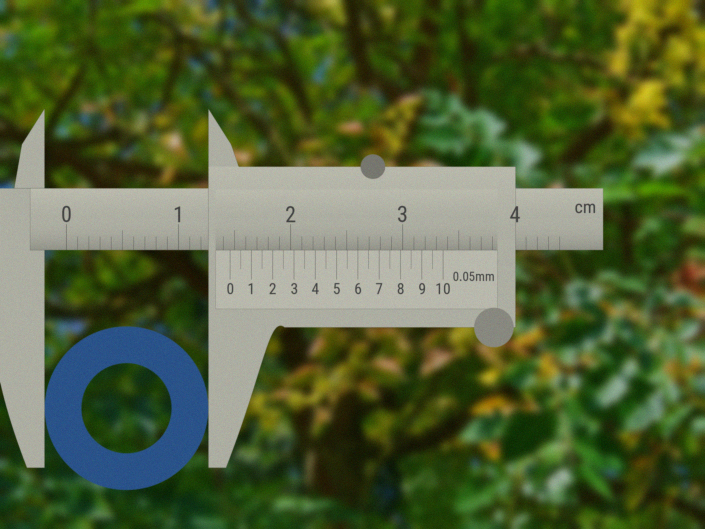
14.6 mm
